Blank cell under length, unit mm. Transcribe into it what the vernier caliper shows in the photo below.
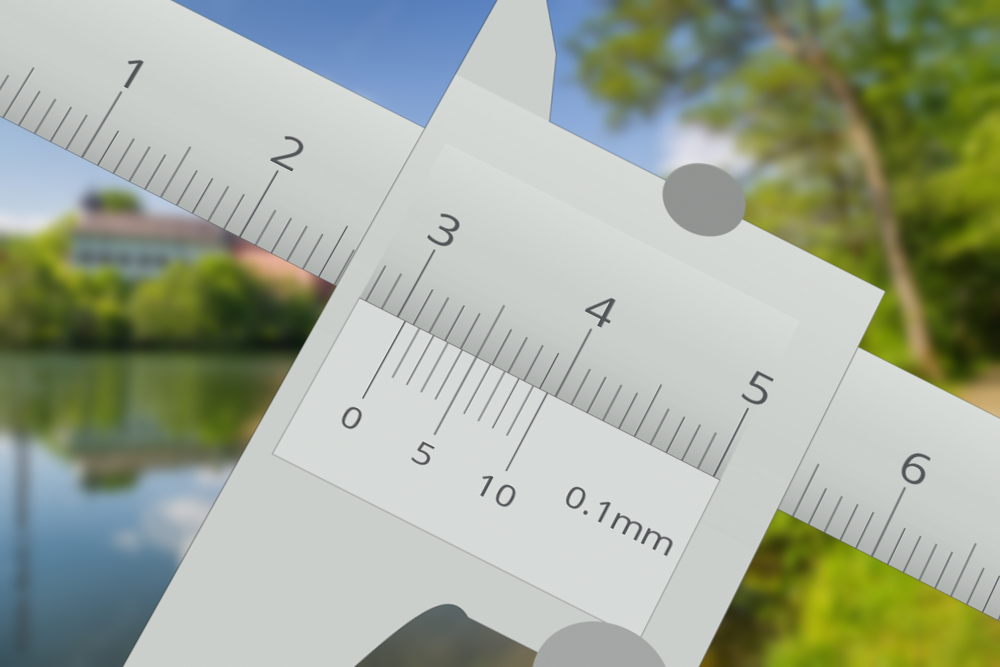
30.5 mm
